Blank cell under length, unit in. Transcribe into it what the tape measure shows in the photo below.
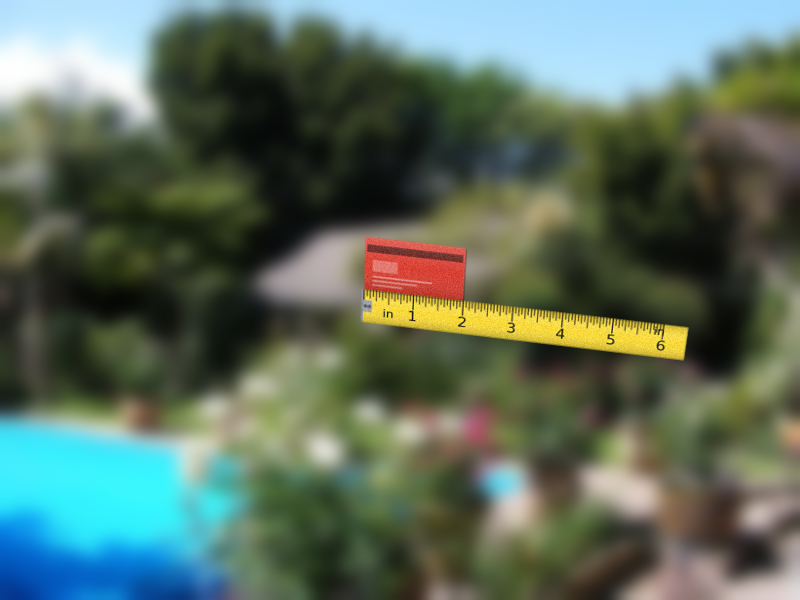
2 in
